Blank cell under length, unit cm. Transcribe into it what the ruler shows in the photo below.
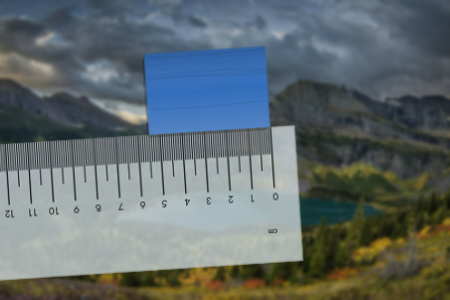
5.5 cm
